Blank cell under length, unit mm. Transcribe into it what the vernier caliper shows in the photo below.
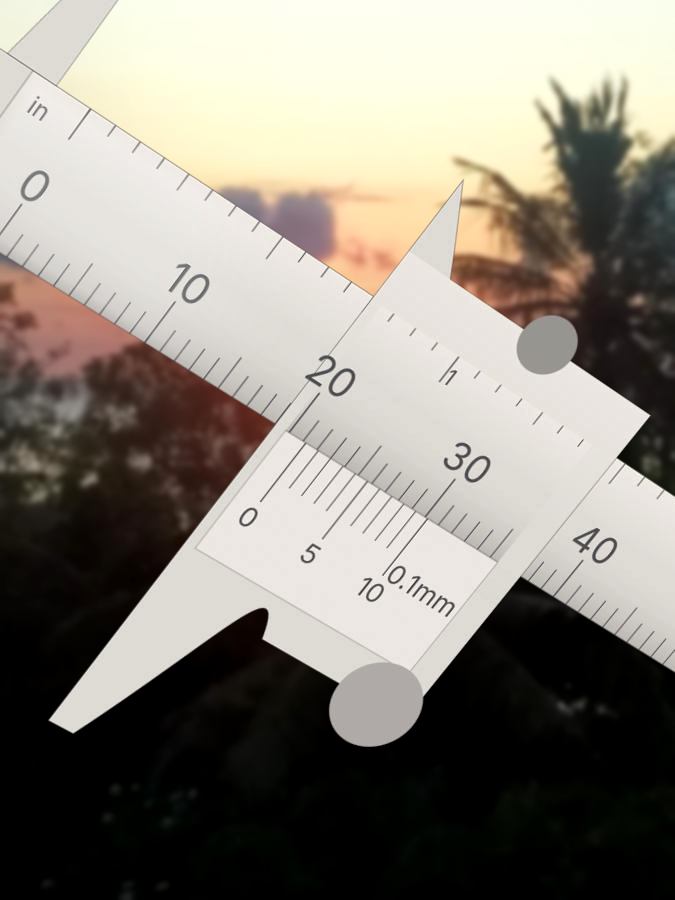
21.2 mm
